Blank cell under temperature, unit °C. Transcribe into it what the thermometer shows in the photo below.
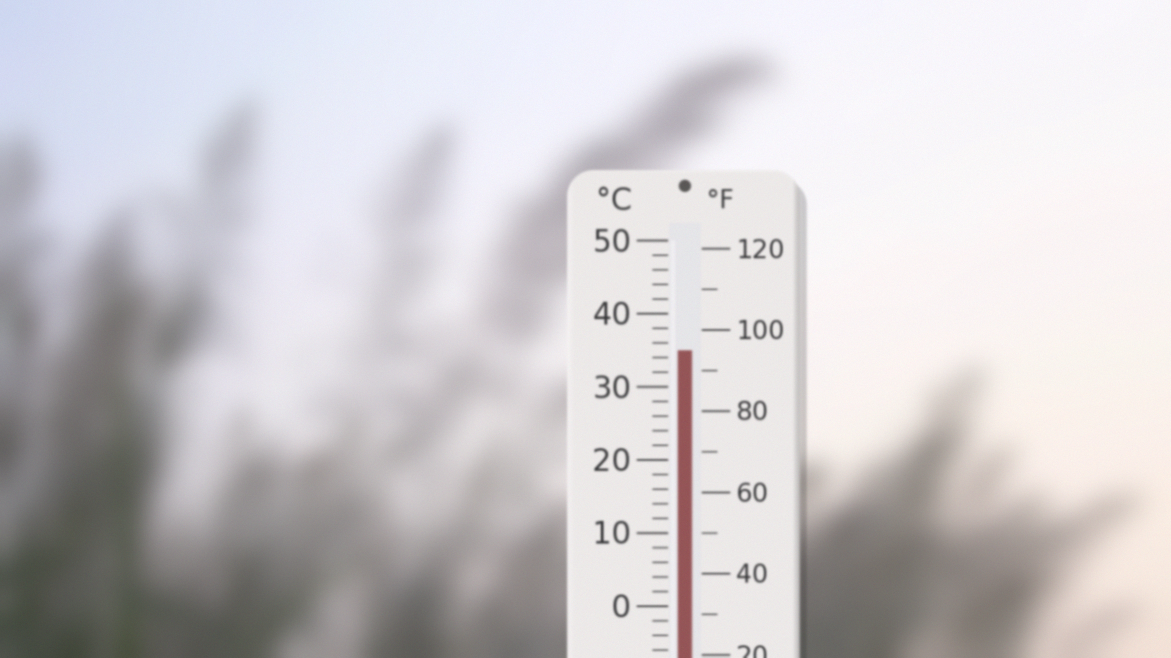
35 °C
